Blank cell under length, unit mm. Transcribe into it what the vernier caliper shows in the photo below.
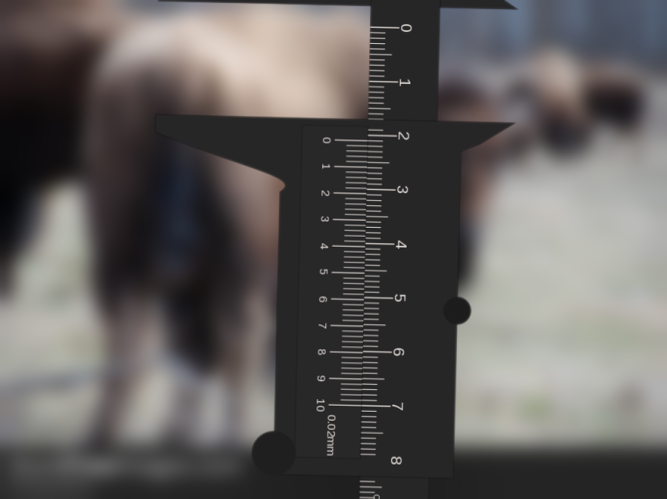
21.0 mm
